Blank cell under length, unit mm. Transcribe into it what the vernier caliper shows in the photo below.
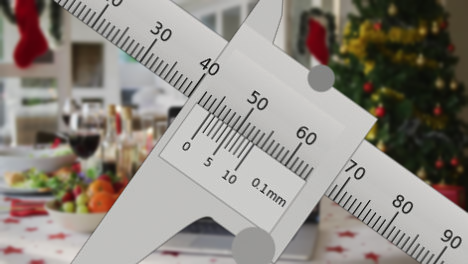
44.6 mm
